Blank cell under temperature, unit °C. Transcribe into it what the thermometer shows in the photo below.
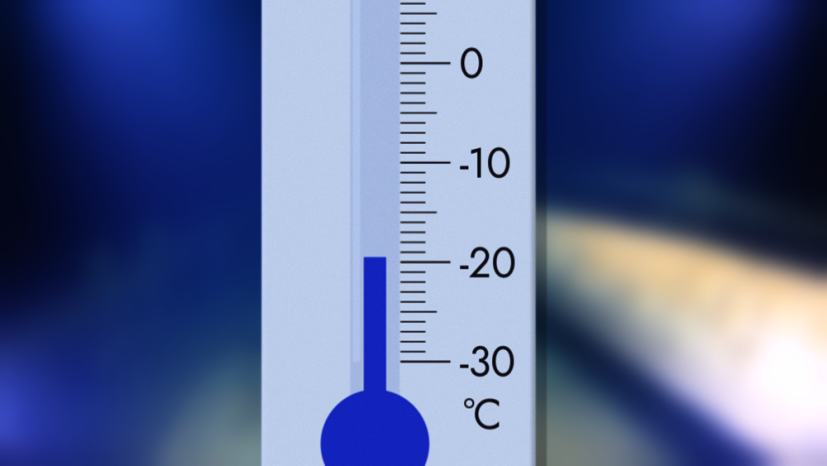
-19.5 °C
